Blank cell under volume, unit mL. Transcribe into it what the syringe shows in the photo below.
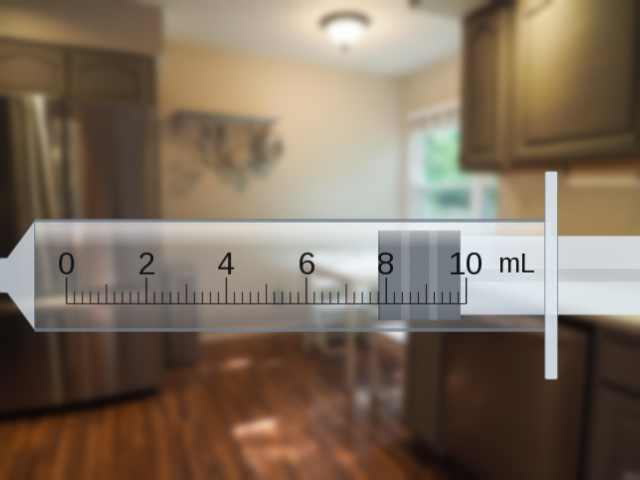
7.8 mL
